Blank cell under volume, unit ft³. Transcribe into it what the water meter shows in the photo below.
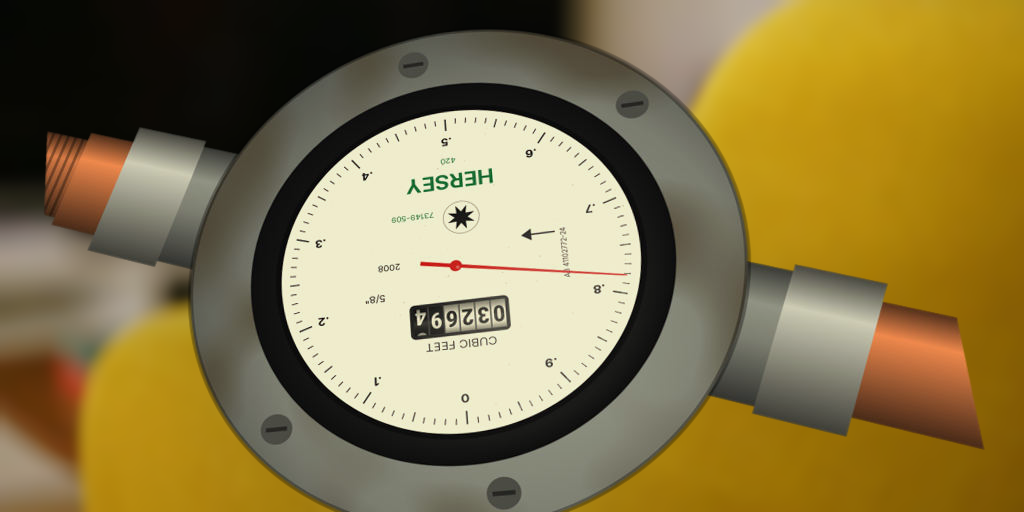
32693.78 ft³
